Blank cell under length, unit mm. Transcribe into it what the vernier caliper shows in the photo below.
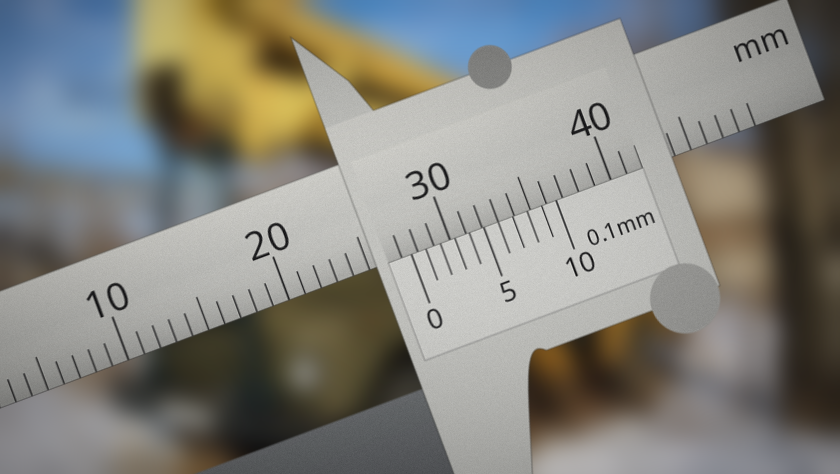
27.6 mm
